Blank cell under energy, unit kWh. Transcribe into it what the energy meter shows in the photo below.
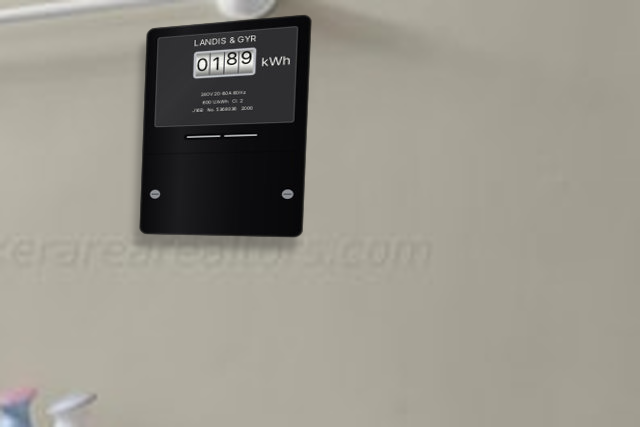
189 kWh
